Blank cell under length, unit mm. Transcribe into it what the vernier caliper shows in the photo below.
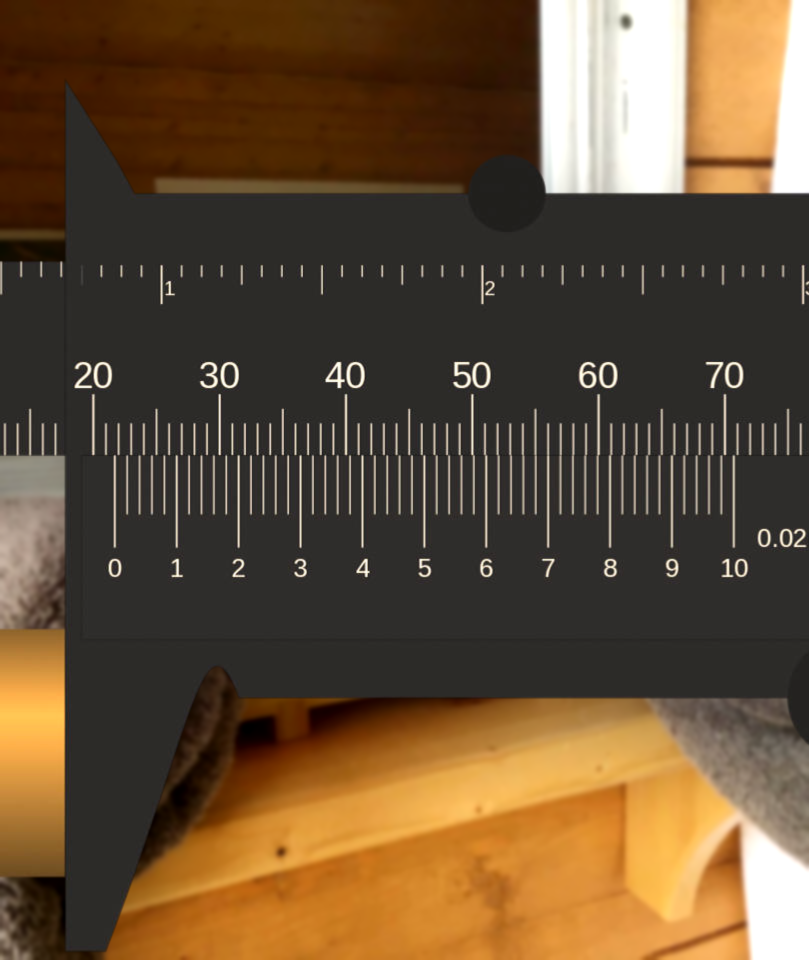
21.7 mm
